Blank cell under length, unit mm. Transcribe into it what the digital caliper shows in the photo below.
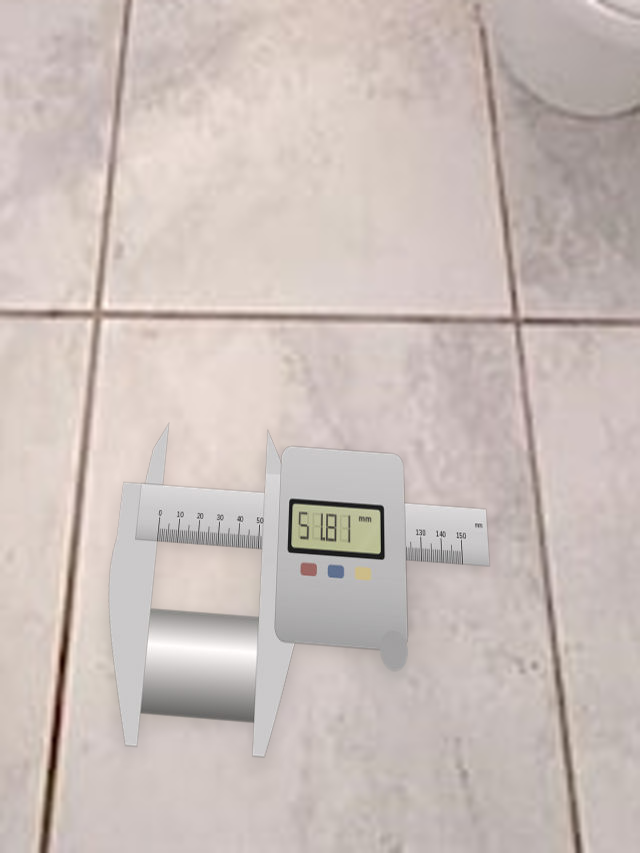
51.81 mm
